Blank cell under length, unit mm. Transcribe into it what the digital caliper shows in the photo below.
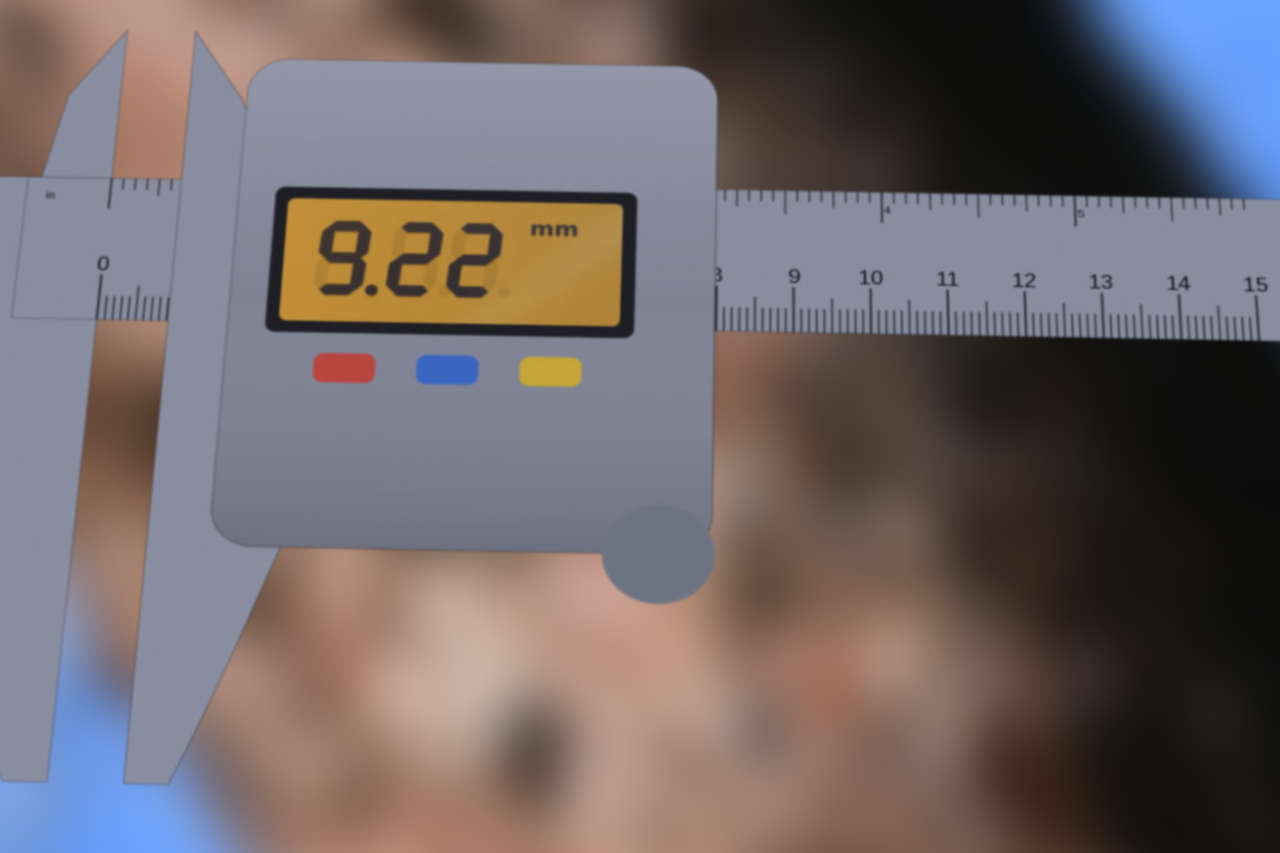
9.22 mm
